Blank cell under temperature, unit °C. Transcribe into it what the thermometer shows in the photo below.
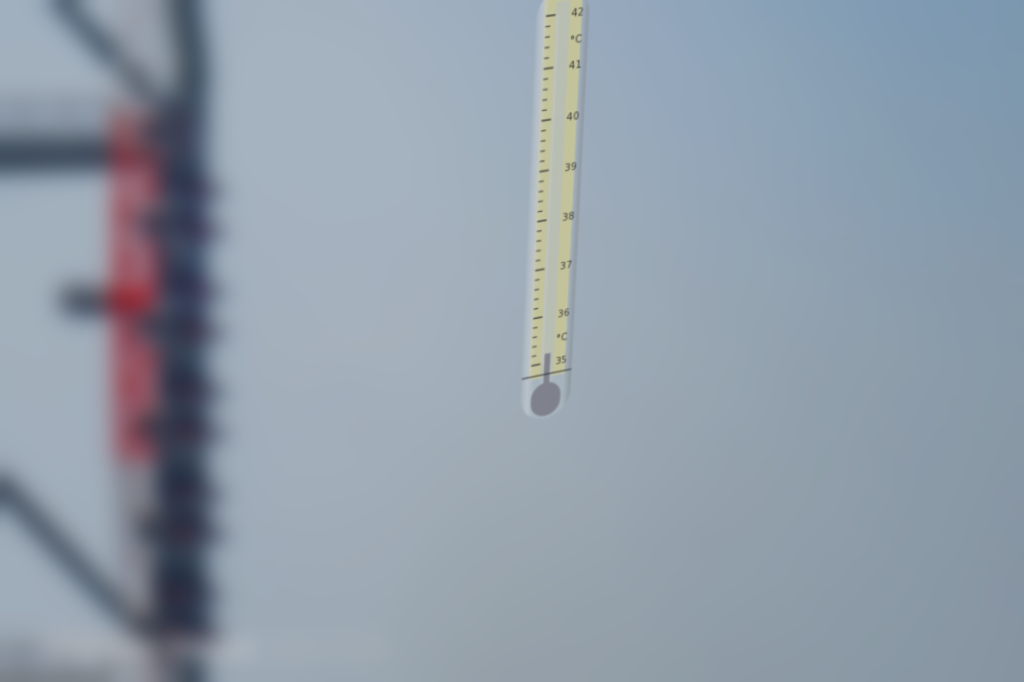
35.2 °C
